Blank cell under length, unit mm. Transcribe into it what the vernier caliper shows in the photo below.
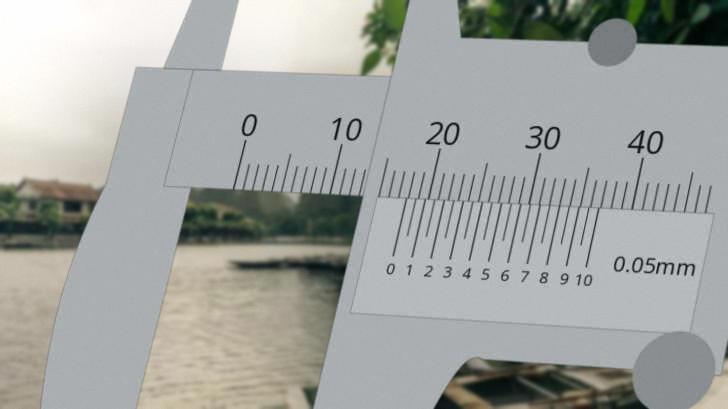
17.8 mm
